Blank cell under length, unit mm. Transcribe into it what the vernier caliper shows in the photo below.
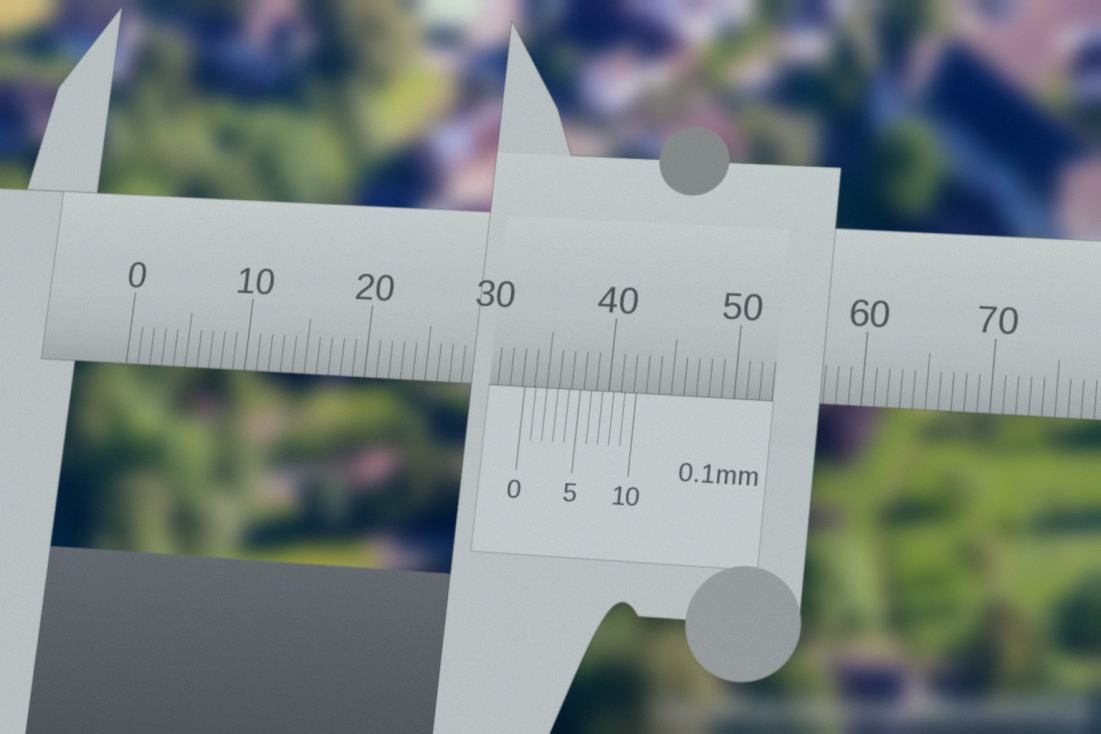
33.2 mm
